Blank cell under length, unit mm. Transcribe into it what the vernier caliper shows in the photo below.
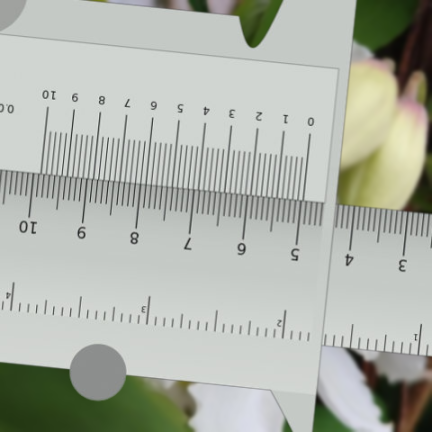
49.6 mm
